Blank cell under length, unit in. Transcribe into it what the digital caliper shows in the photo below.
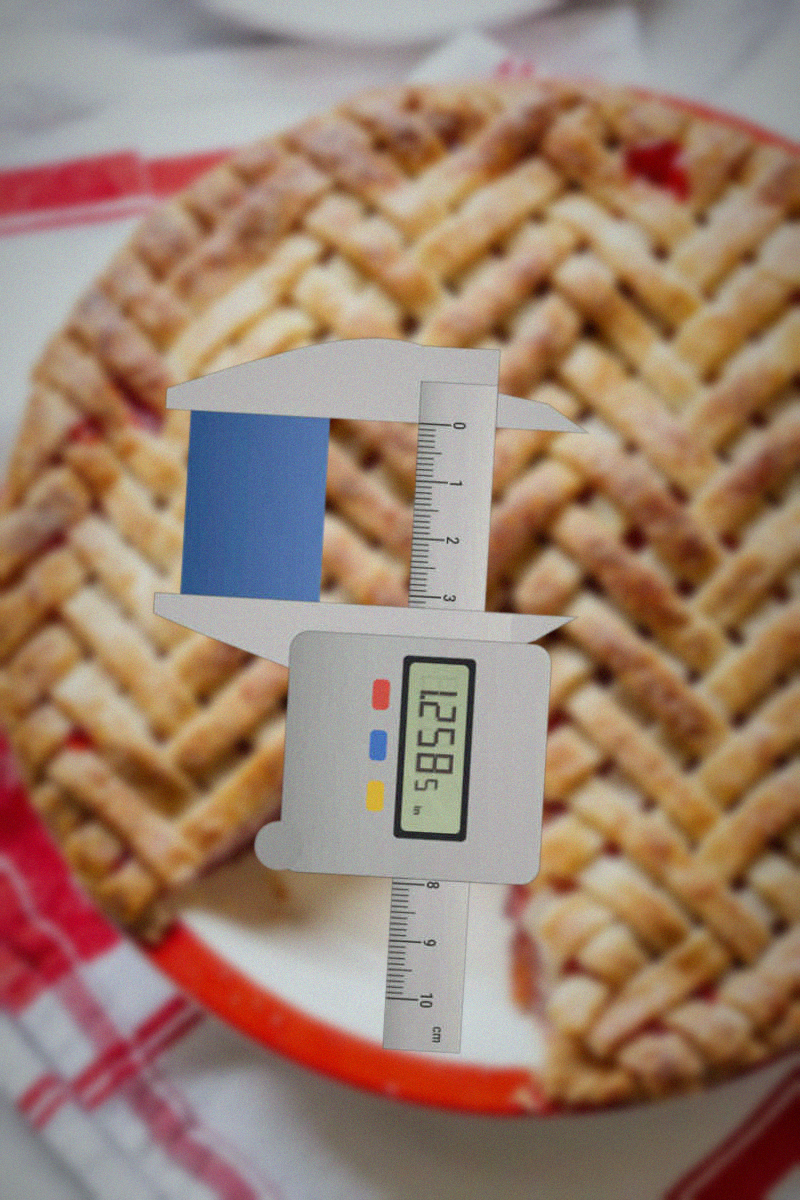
1.2585 in
